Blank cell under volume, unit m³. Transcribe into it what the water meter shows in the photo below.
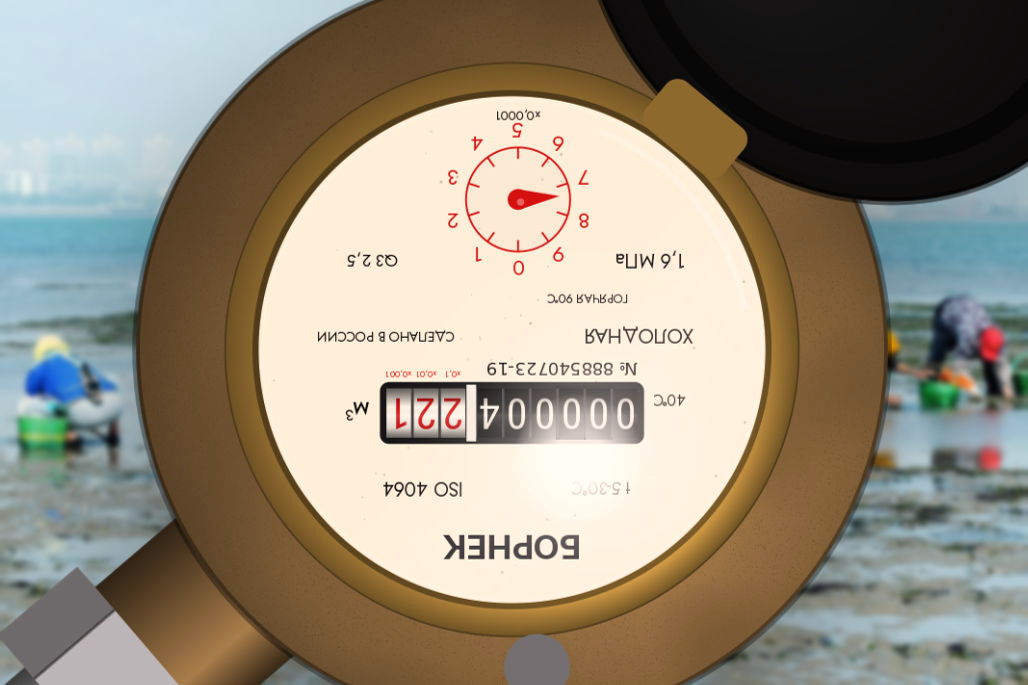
4.2217 m³
